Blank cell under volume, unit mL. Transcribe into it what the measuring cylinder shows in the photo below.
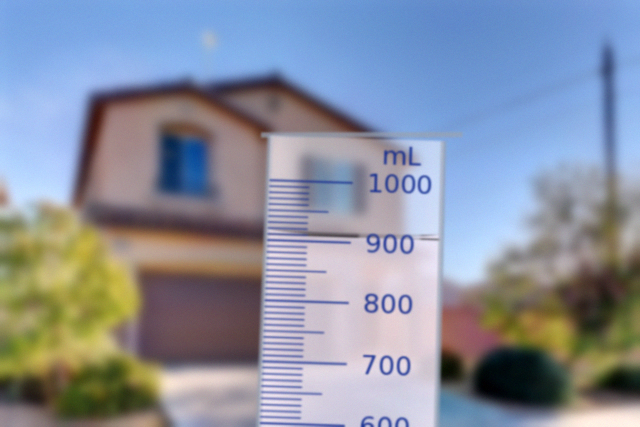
910 mL
